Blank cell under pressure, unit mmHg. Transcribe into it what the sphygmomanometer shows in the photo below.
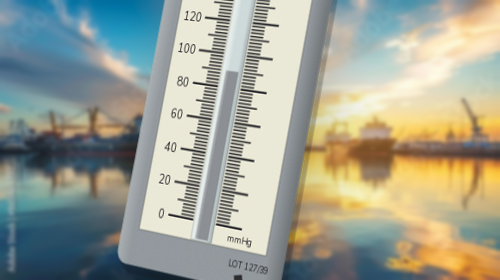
90 mmHg
